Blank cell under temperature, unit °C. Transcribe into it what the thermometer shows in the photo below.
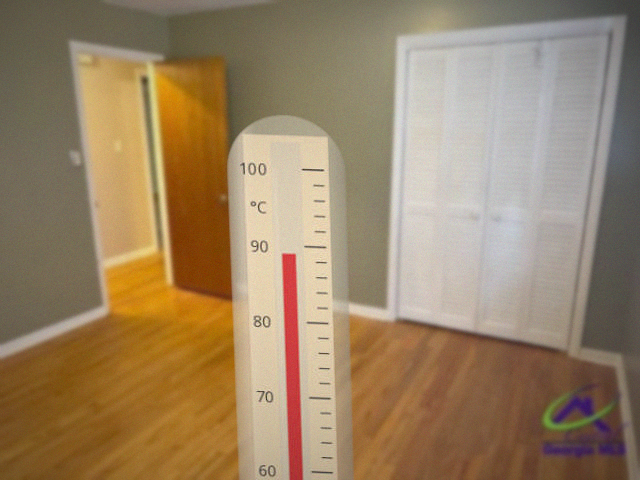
89 °C
